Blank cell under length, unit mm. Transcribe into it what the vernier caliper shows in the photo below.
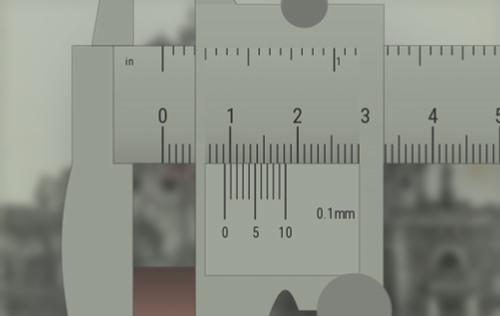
9.2 mm
